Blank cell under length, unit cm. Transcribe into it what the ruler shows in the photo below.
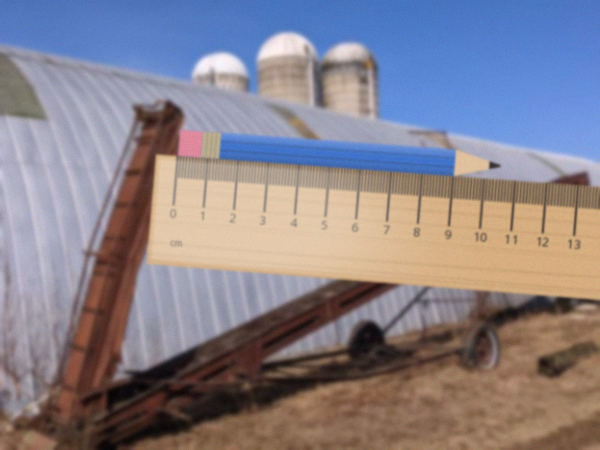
10.5 cm
